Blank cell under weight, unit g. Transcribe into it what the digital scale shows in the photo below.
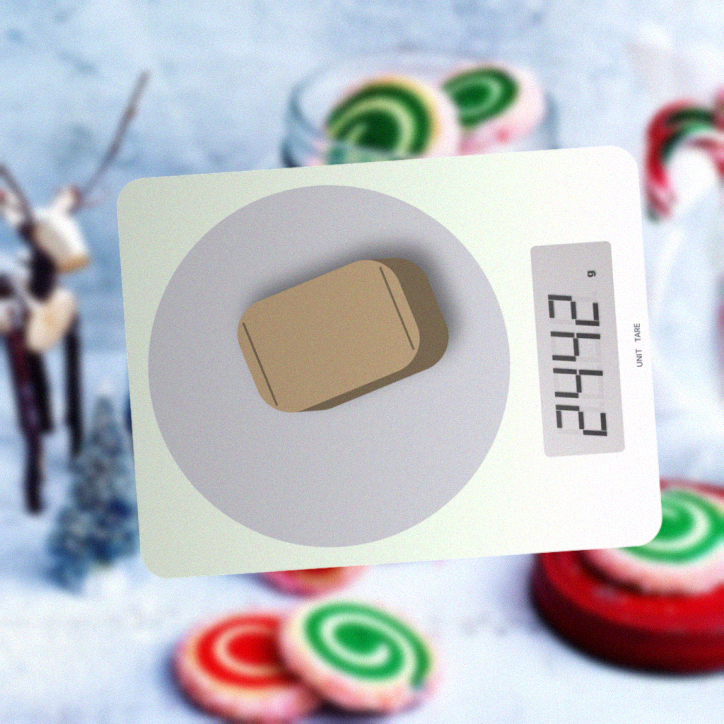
2442 g
